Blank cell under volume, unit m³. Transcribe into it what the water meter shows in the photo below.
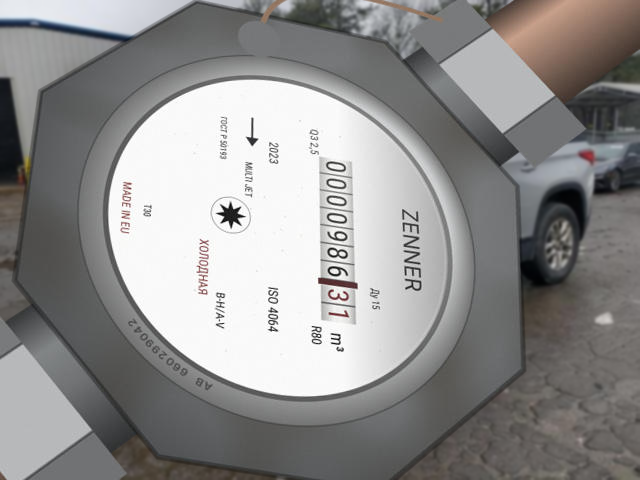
986.31 m³
